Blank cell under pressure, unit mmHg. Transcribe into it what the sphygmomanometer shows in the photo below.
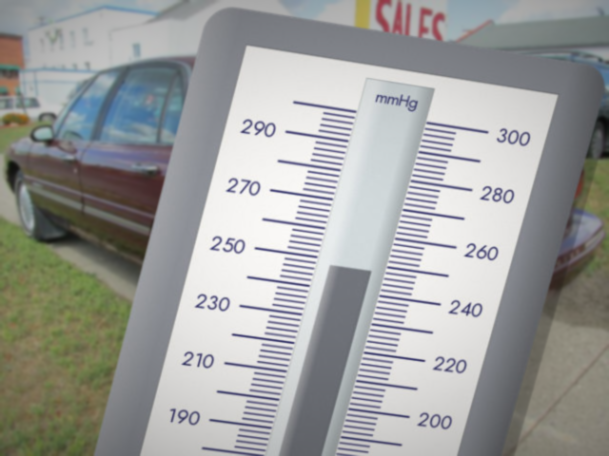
248 mmHg
